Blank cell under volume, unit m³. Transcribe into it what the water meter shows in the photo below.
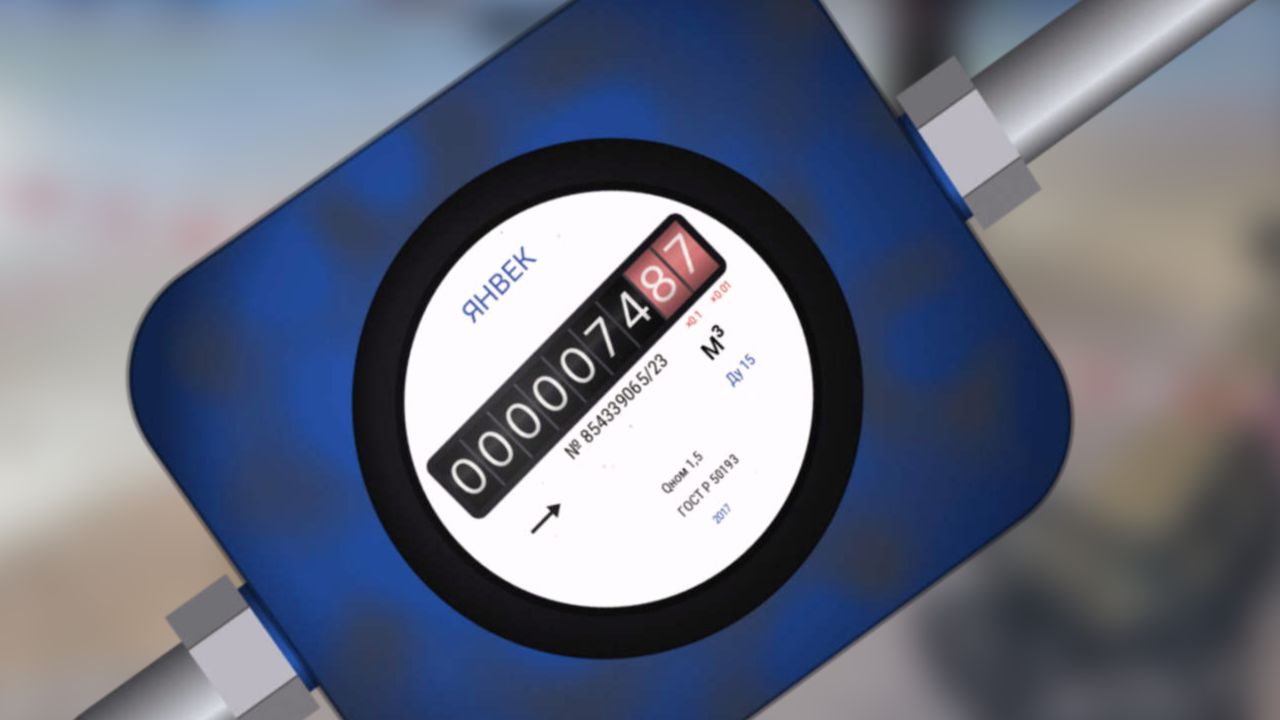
74.87 m³
